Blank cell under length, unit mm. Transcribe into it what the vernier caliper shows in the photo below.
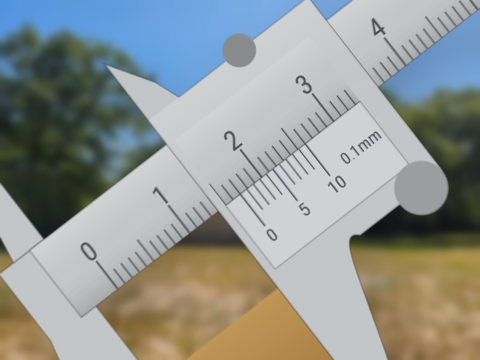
17.0 mm
